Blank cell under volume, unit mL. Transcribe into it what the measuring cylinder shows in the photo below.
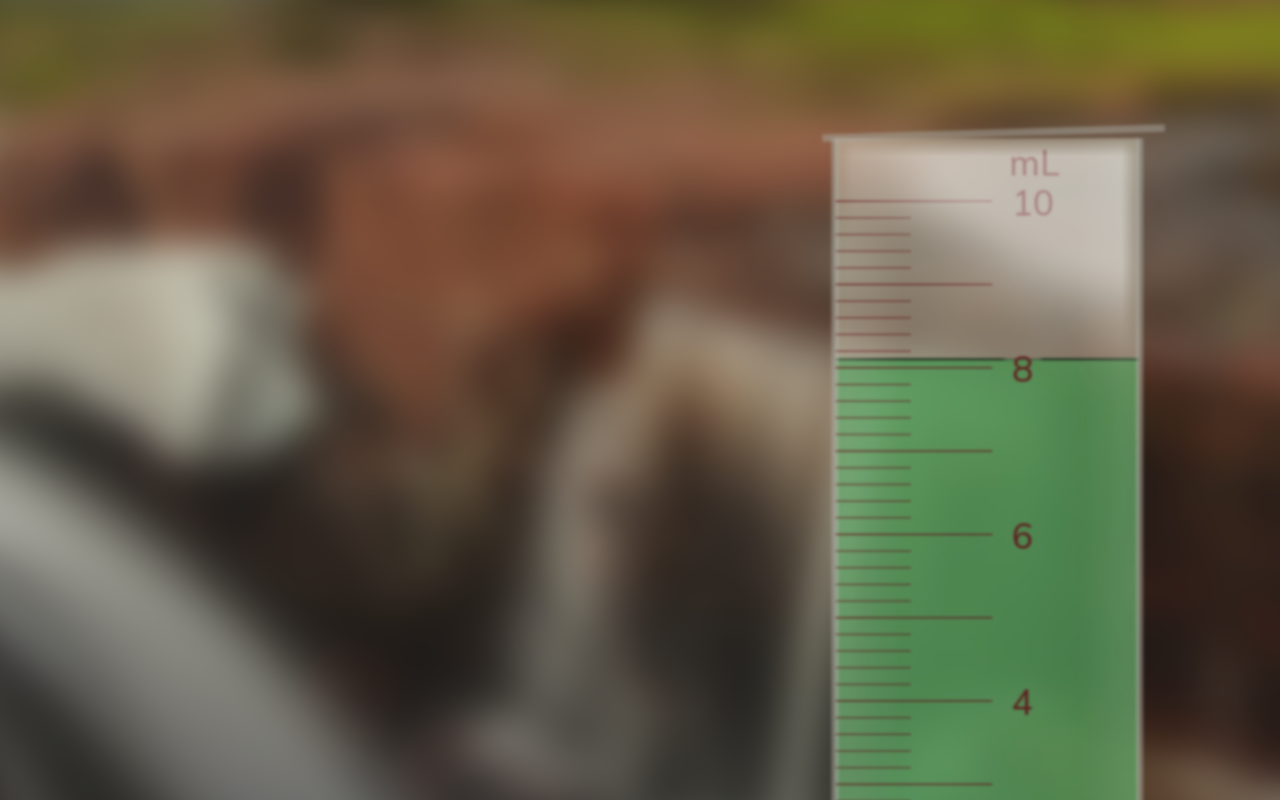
8.1 mL
